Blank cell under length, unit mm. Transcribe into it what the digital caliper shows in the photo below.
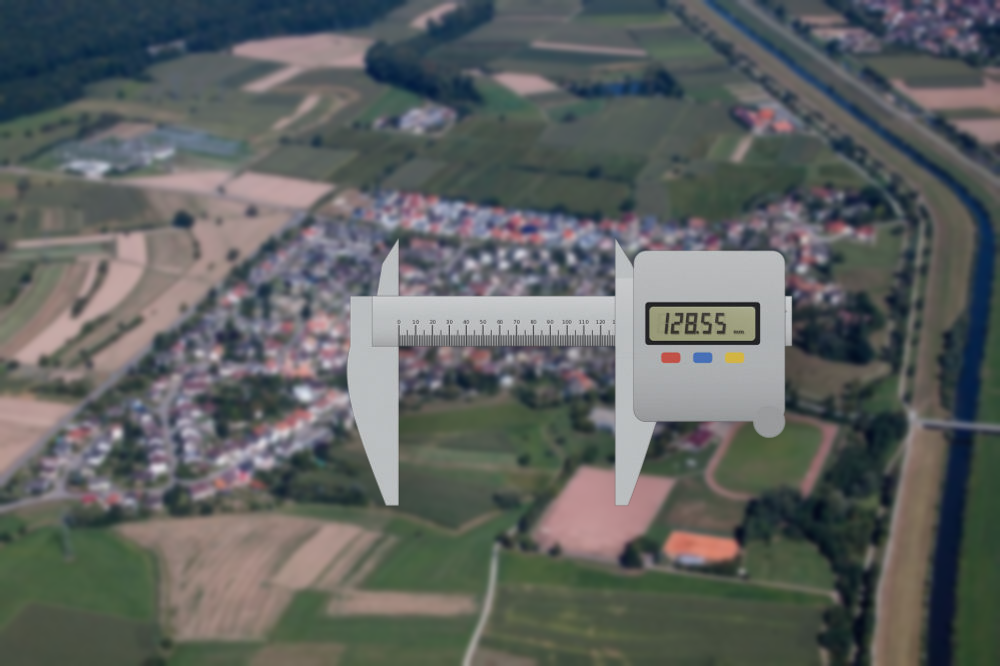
128.55 mm
